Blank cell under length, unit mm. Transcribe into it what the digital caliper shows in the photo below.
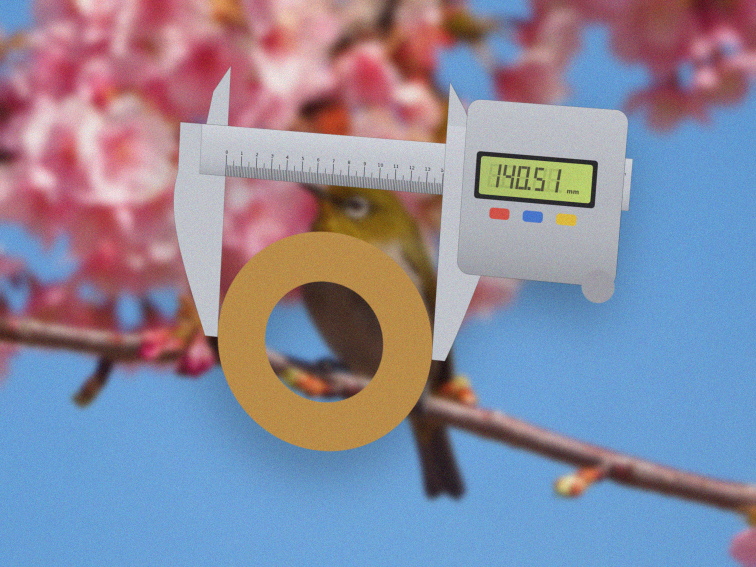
140.51 mm
